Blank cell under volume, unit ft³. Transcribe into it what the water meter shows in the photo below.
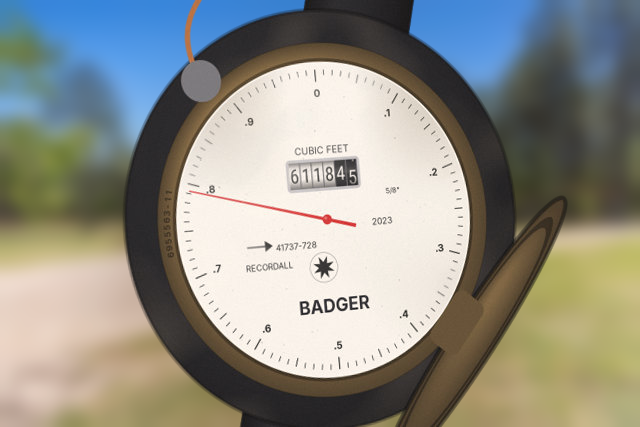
611844.79 ft³
